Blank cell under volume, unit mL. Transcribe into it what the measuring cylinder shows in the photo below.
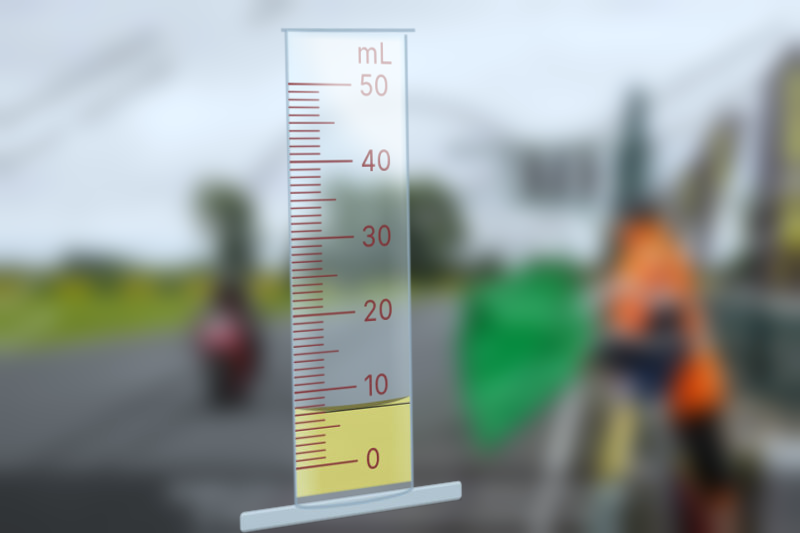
7 mL
